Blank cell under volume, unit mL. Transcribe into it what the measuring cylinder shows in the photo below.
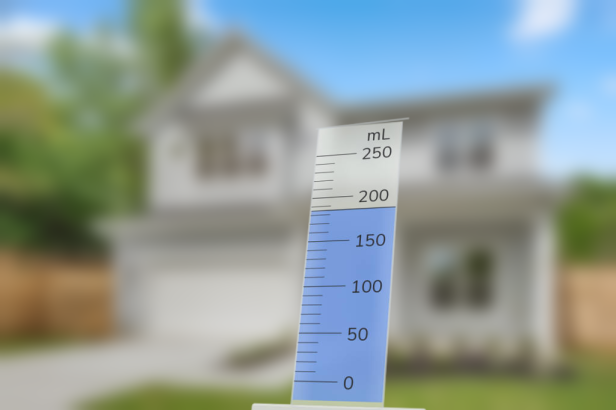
185 mL
